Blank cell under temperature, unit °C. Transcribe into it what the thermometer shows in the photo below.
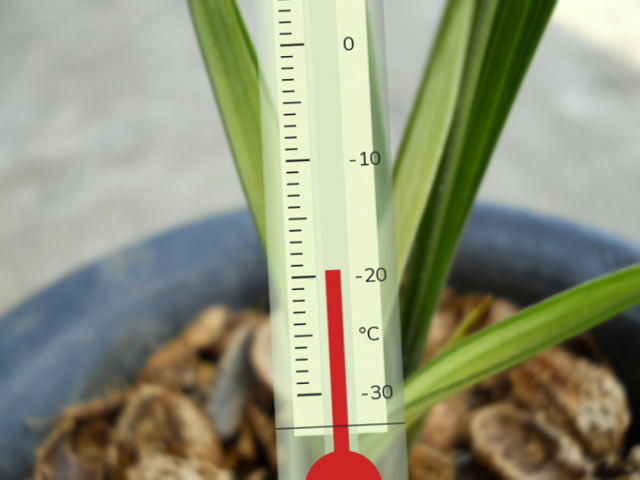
-19.5 °C
